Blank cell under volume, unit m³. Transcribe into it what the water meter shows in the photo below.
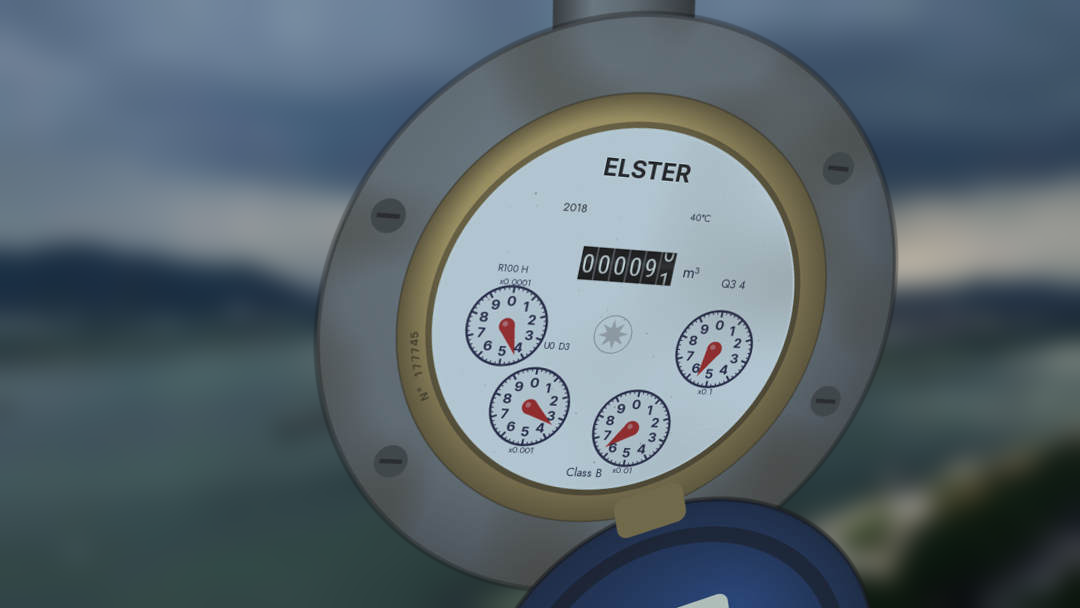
90.5634 m³
